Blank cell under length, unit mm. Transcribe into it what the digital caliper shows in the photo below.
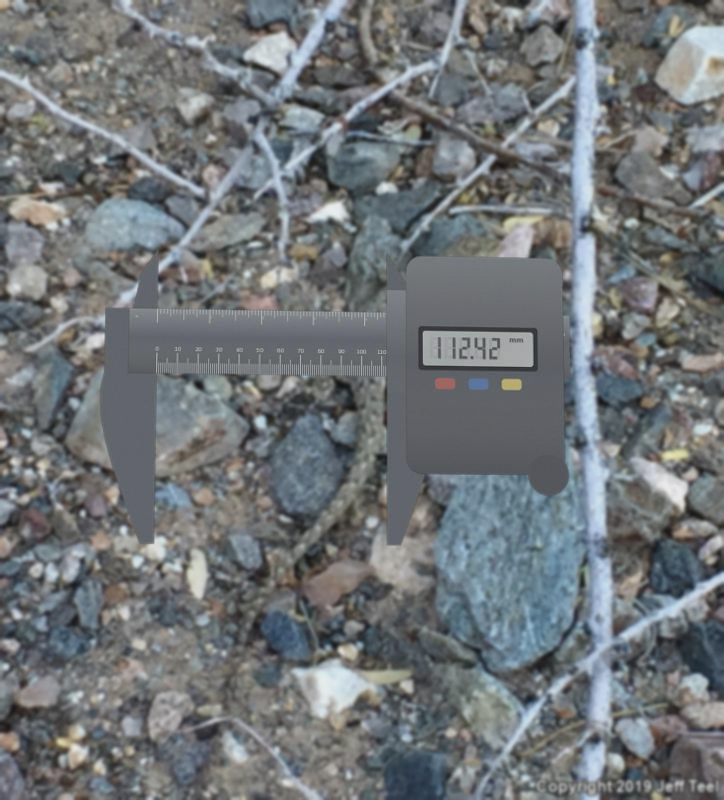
112.42 mm
